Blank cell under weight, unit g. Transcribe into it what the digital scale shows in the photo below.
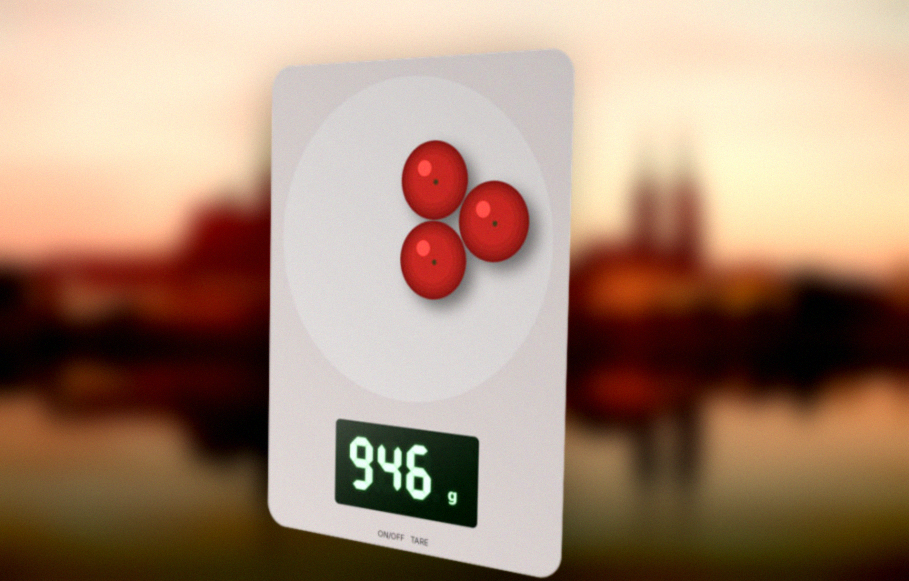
946 g
